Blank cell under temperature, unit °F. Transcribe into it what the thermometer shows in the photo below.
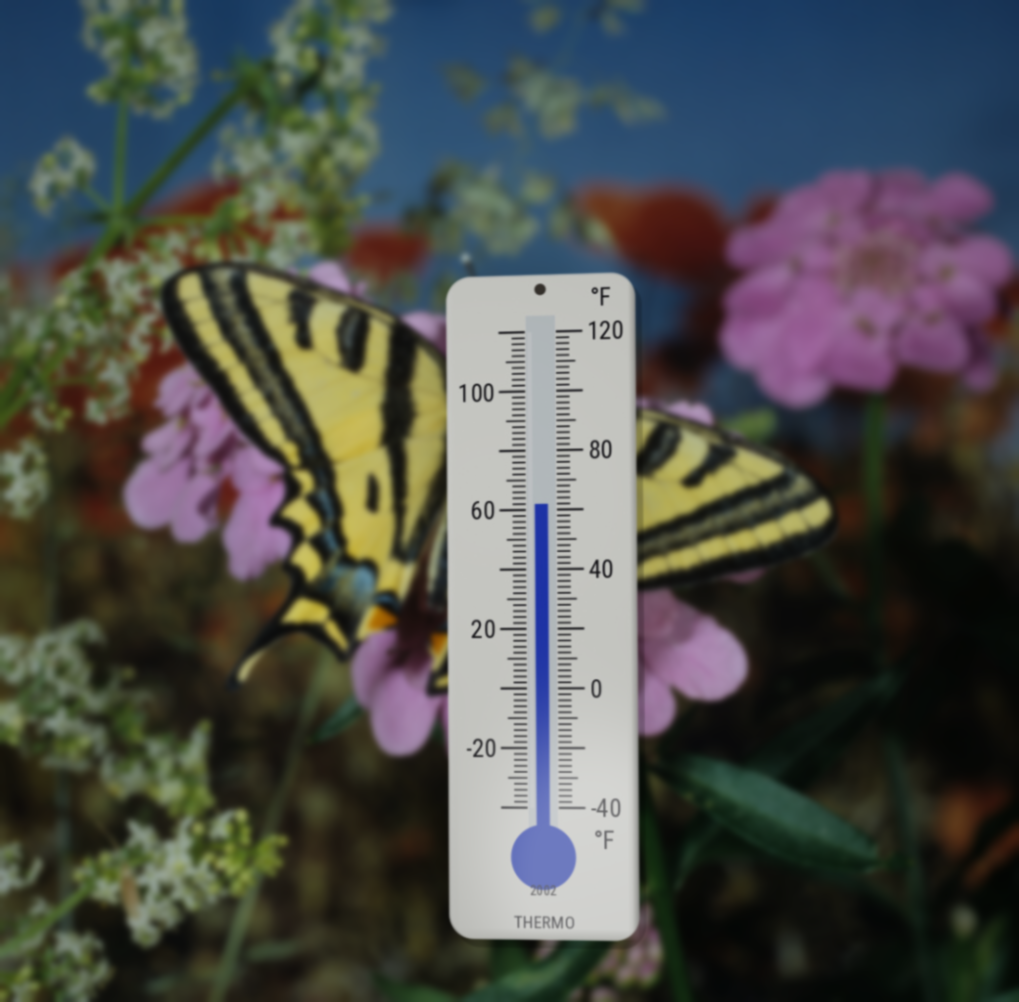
62 °F
